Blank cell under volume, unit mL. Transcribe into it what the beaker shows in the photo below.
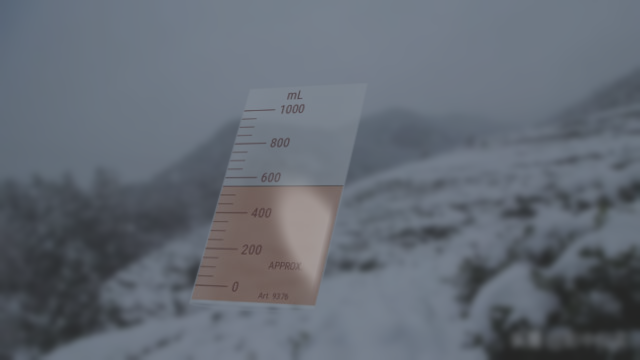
550 mL
